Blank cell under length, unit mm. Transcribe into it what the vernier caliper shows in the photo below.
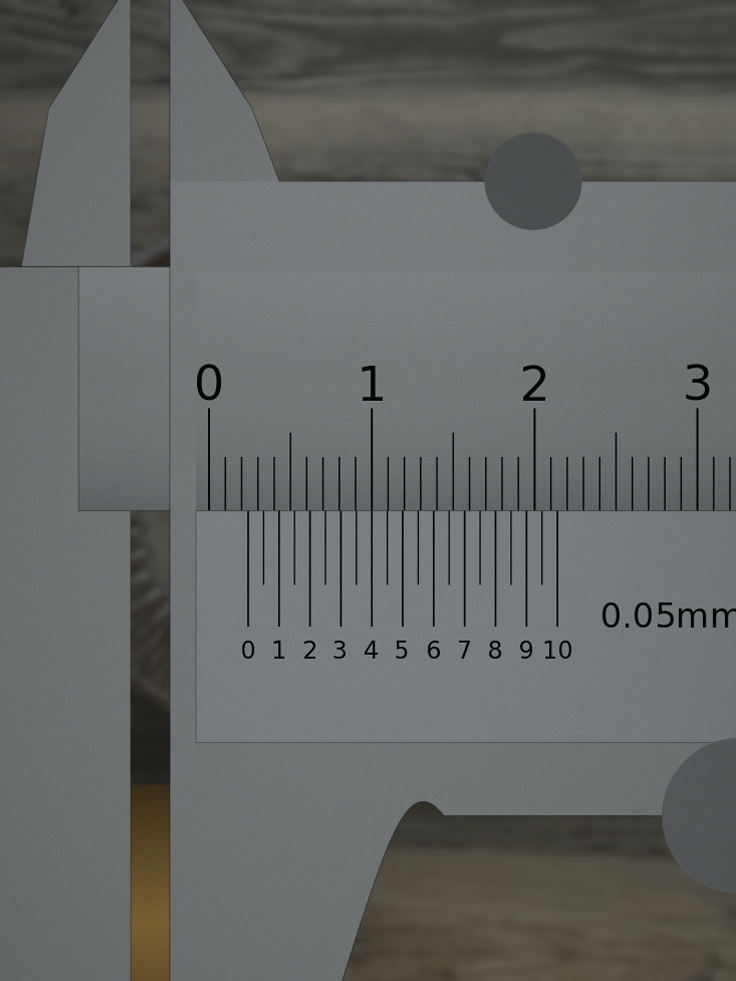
2.4 mm
